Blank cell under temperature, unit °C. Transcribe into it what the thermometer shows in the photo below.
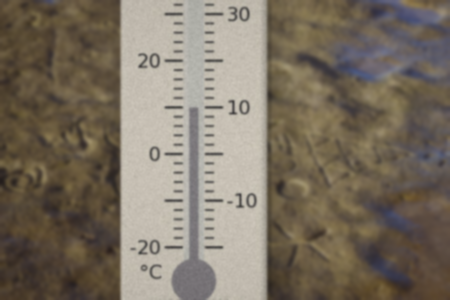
10 °C
